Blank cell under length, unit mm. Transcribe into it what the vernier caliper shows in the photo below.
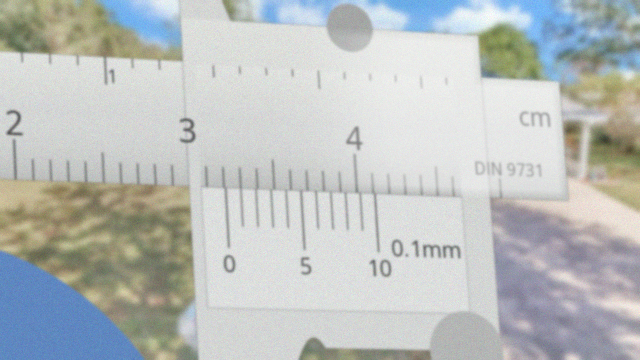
32.1 mm
